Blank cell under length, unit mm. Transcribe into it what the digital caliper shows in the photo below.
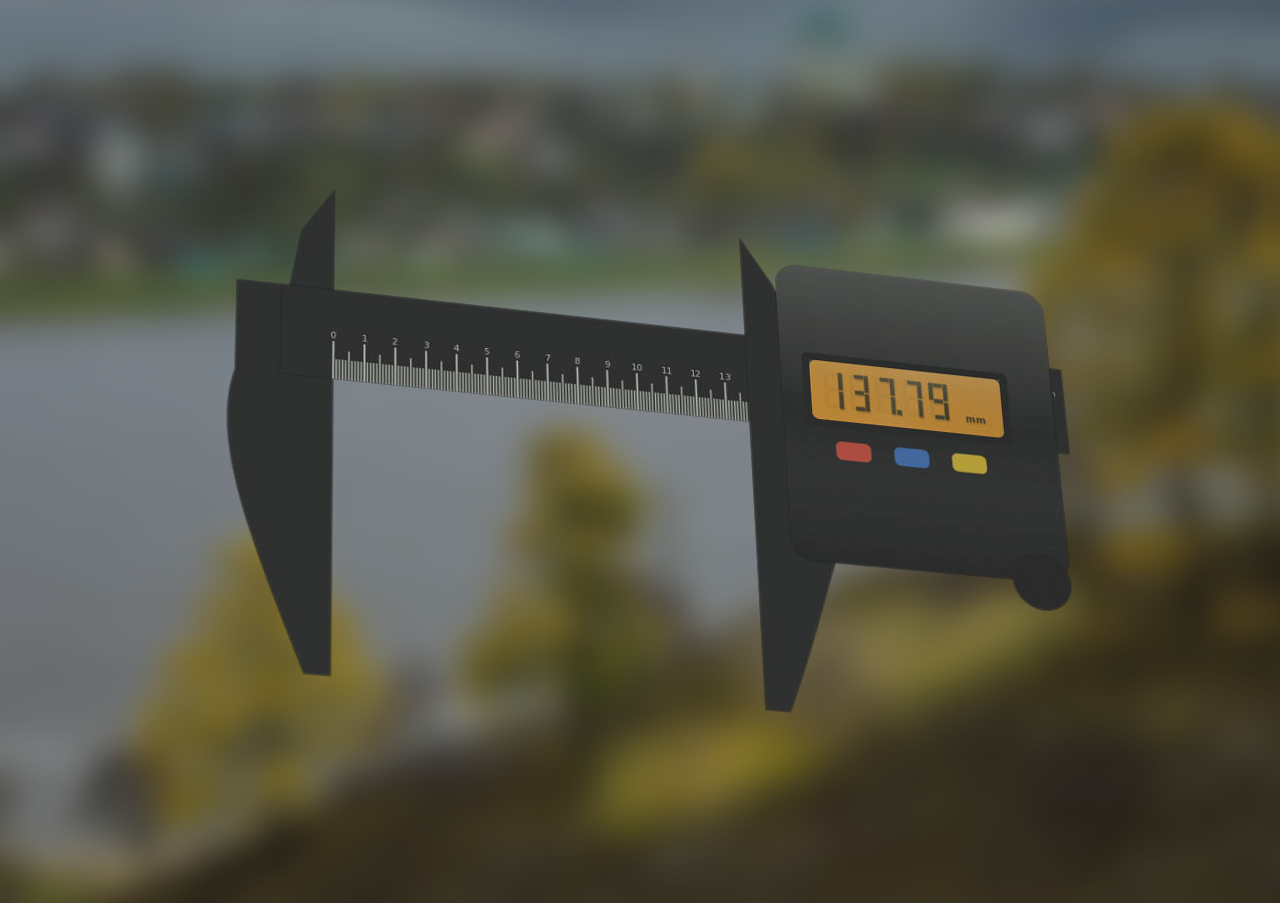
137.79 mm
